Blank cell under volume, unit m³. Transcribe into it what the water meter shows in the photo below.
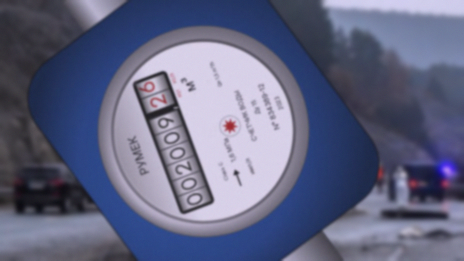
2009.26 m³
